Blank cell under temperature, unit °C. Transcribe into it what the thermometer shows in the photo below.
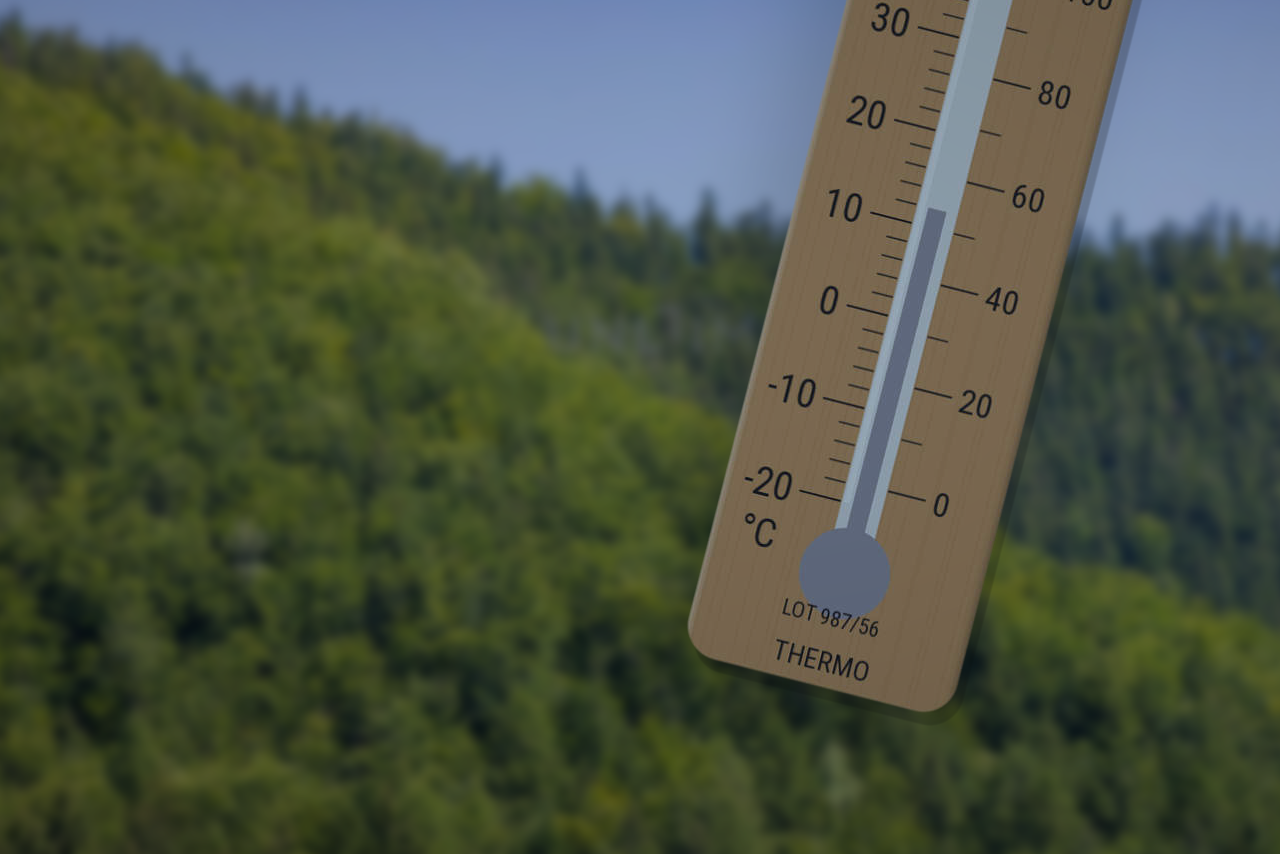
12 °C
